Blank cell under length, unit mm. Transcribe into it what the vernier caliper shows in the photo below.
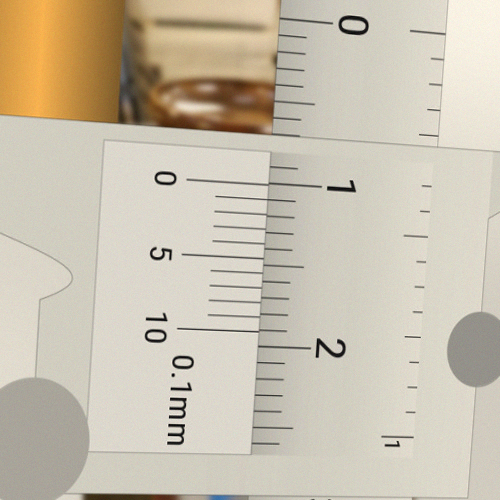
10.1 mm
